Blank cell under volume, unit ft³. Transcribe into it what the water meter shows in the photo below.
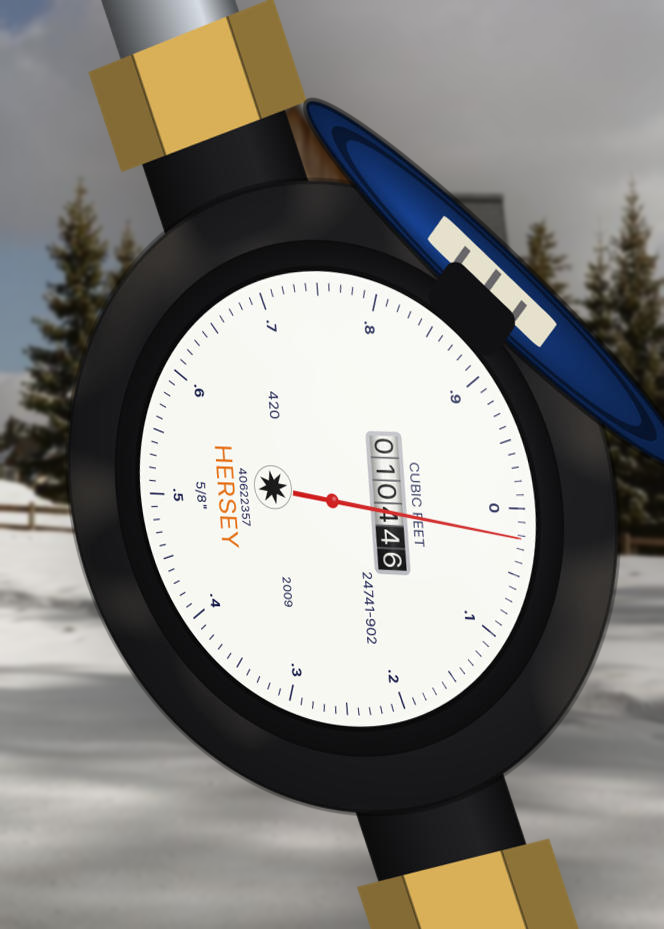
10446.02 ft³
